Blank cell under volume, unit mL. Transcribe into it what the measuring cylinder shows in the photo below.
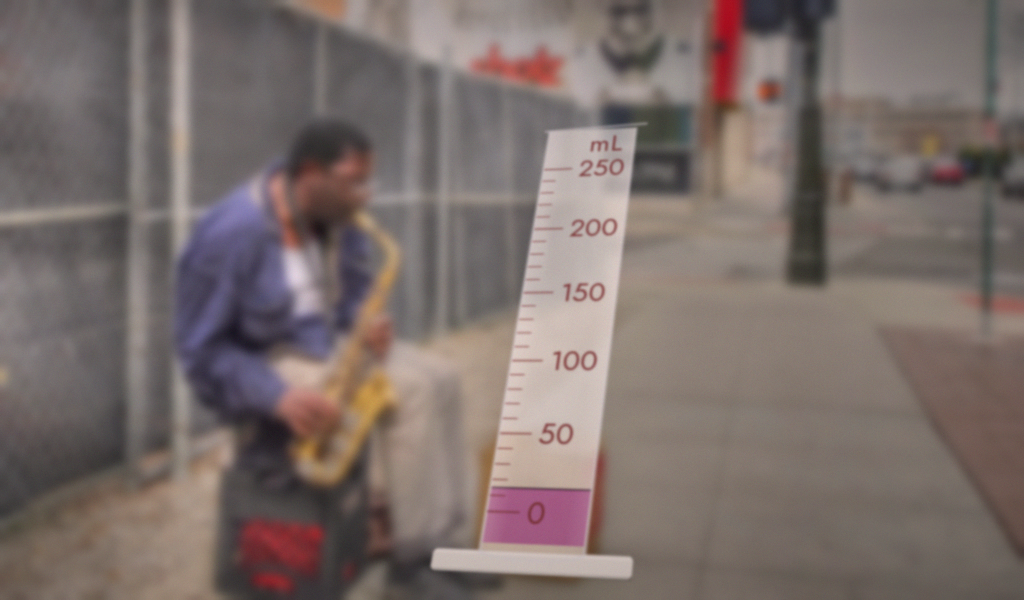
15 mL
